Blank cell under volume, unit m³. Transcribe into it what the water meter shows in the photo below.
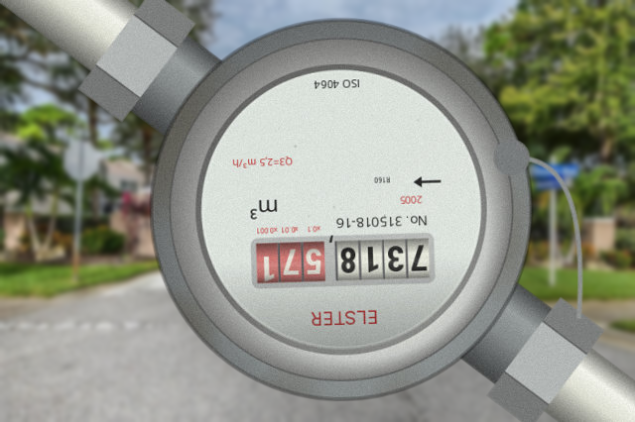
7318.571 m³
